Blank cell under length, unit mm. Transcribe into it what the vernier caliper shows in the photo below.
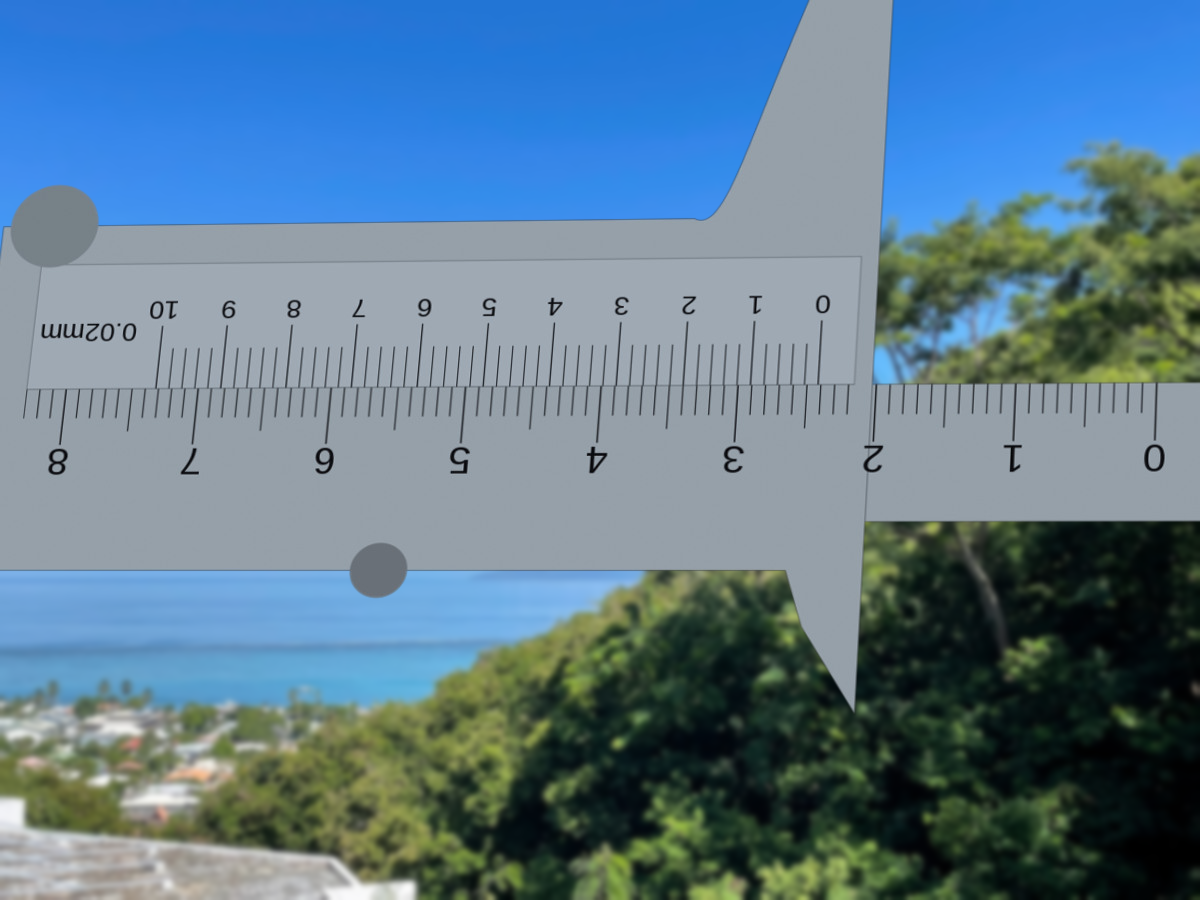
24.2 mm
